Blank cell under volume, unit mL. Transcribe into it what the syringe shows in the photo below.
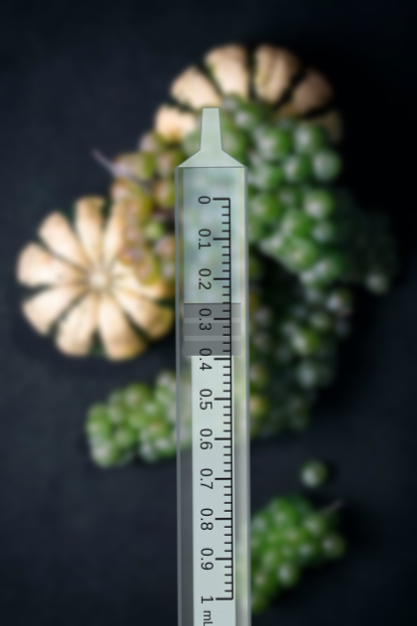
0.26 mL
